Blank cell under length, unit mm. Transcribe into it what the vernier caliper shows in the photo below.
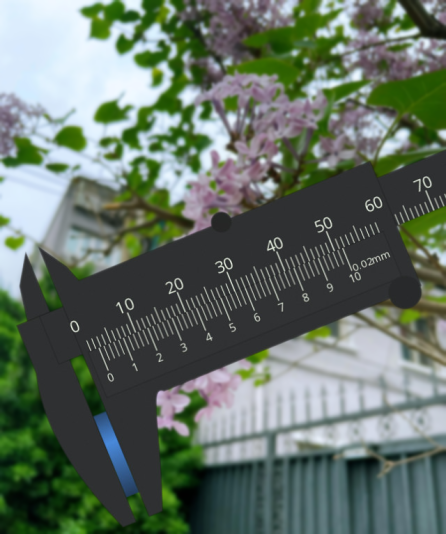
2.6 mm
